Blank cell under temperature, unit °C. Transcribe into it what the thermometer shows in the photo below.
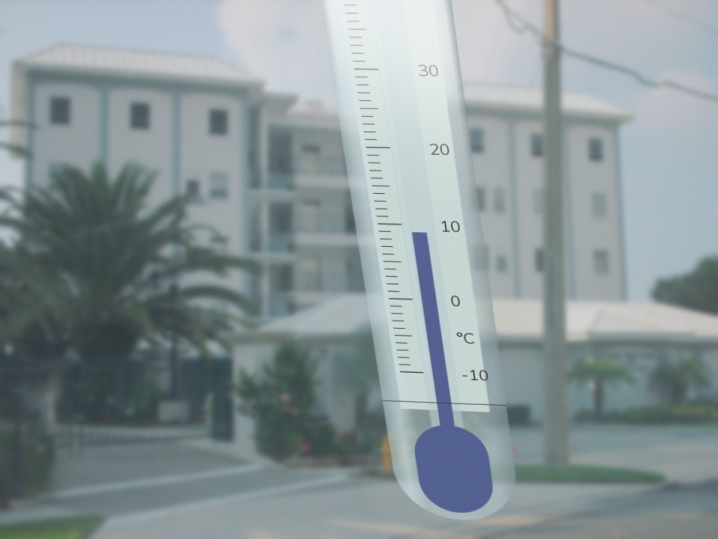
9 °C
